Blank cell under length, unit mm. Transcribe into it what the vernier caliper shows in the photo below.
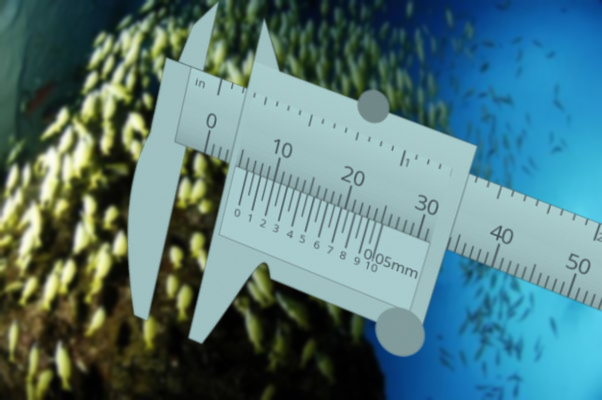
6.2 mm
